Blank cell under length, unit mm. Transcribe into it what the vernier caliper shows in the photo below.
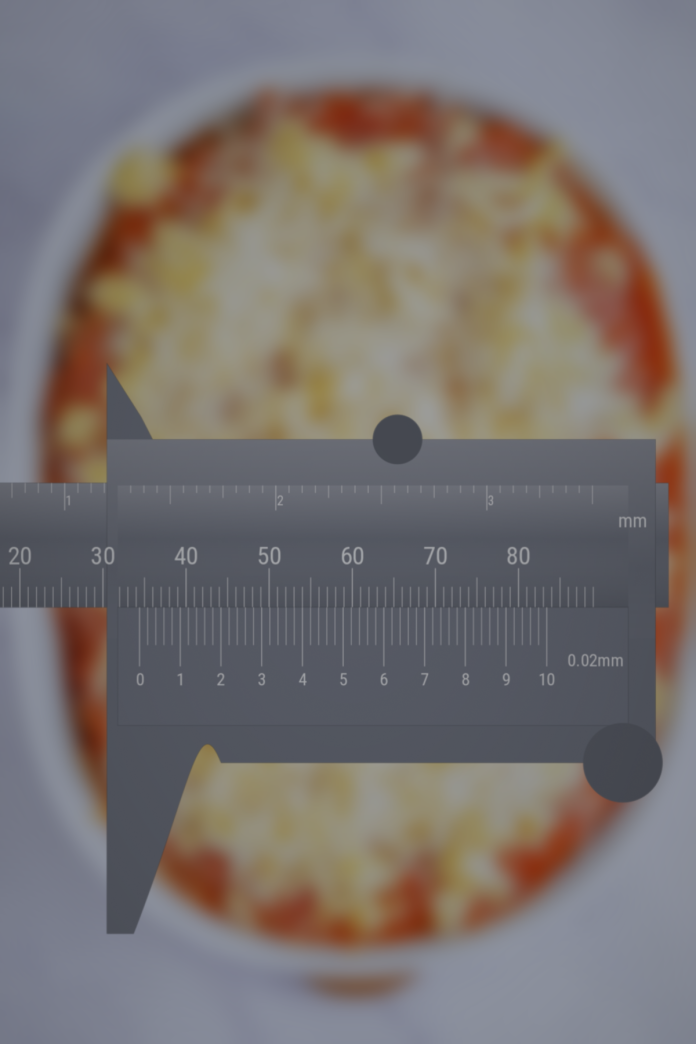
34.4 mm
